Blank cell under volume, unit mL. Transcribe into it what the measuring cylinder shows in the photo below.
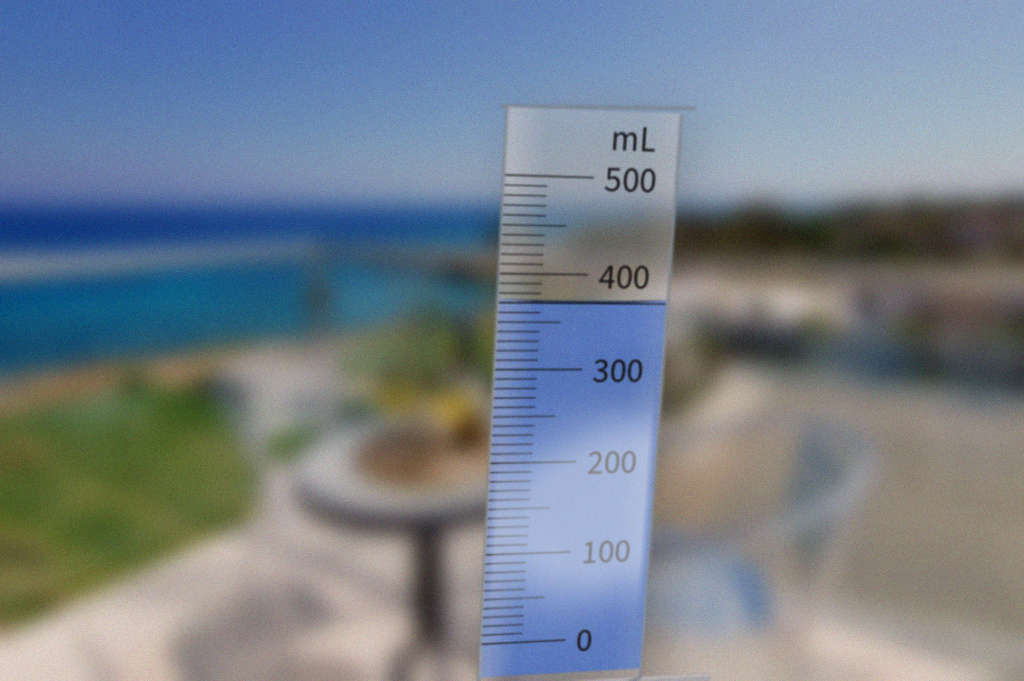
370 mL
